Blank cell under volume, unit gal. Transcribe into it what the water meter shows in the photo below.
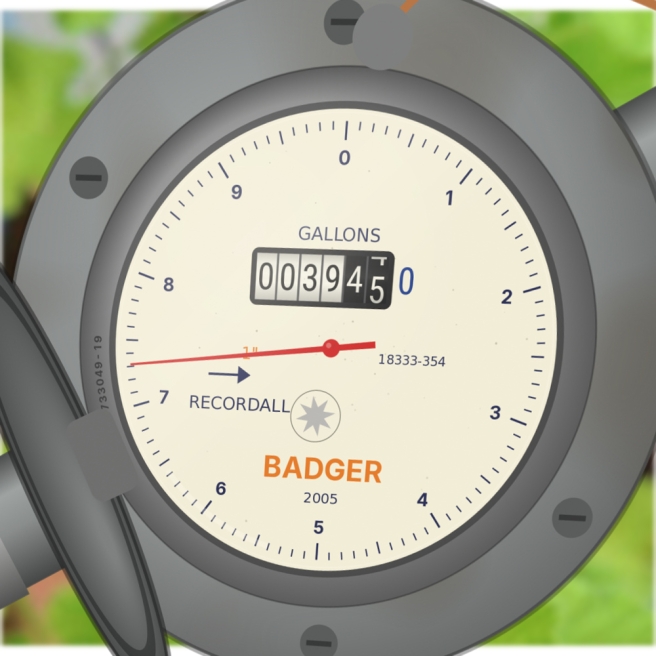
39447.3 gal
